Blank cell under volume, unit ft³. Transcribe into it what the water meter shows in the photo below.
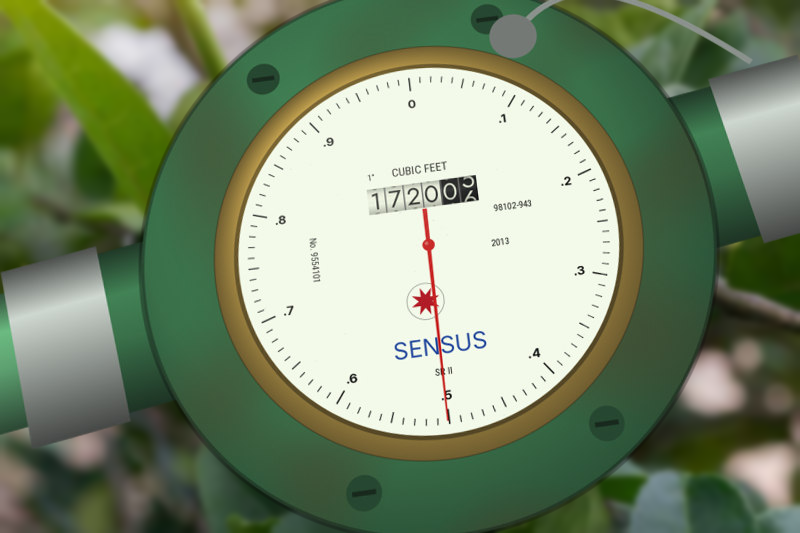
172005.50 ft³
